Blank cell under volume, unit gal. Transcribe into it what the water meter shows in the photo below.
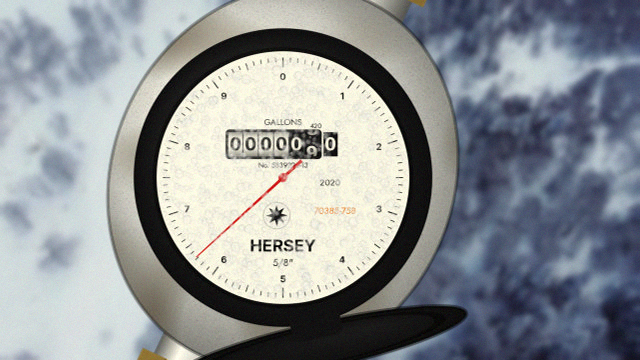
86.3 gal
